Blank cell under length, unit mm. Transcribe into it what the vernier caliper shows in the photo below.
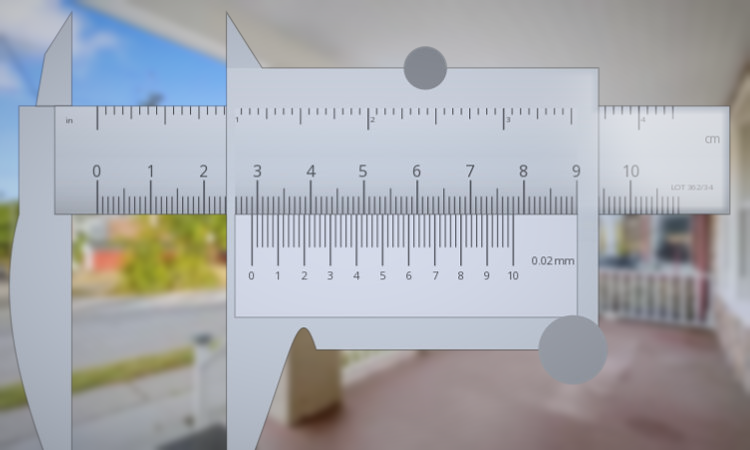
29.0 mm
